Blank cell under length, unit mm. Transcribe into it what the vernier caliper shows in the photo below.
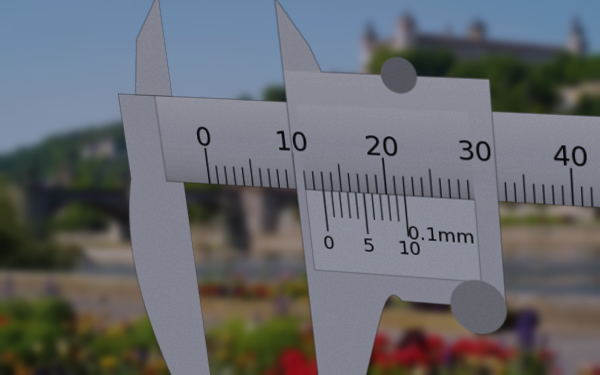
13.0 mm
